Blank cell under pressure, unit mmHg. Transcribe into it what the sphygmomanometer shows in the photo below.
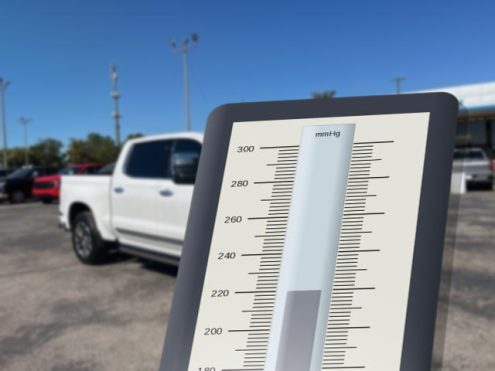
220 mmHg
